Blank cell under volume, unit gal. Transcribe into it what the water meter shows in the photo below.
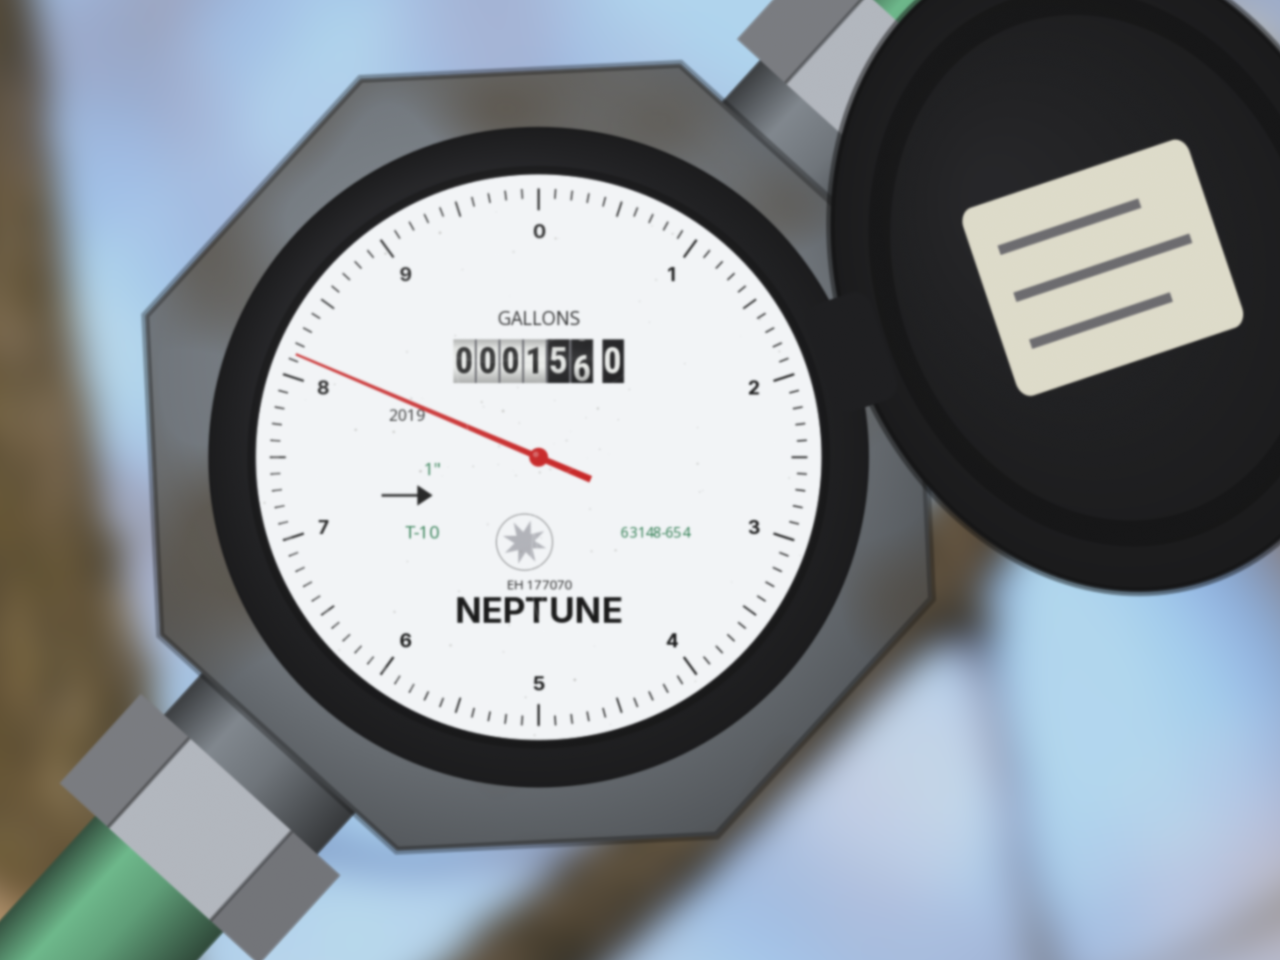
1558.1 gal
